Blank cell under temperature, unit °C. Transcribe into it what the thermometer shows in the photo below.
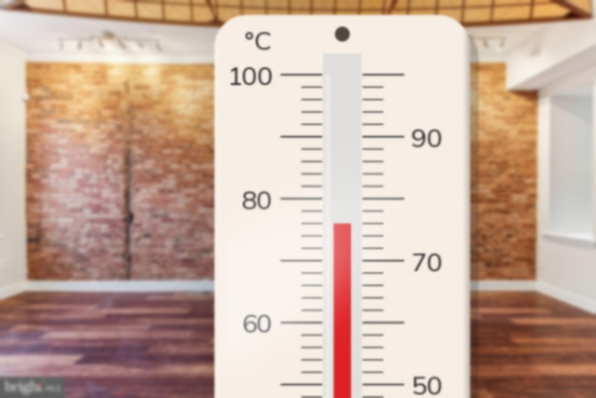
76 °C
